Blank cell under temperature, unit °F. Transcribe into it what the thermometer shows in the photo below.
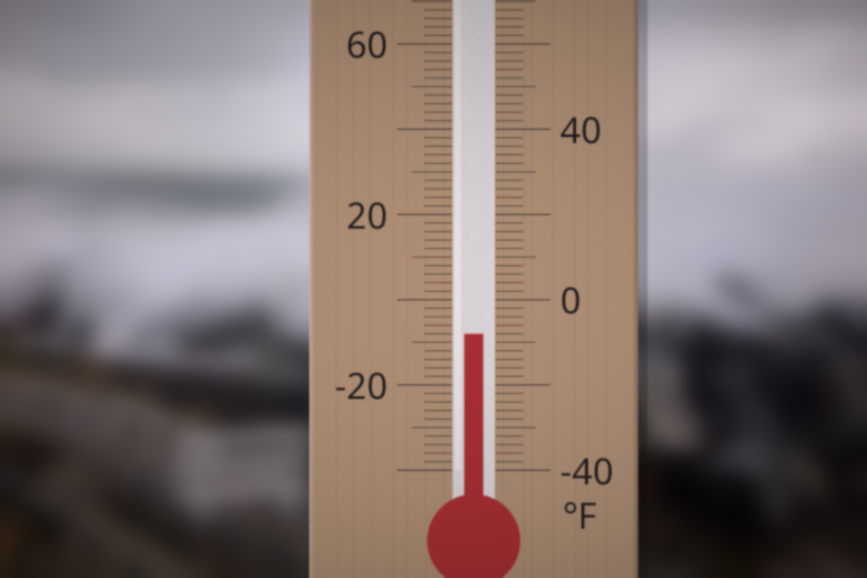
-8 °F
